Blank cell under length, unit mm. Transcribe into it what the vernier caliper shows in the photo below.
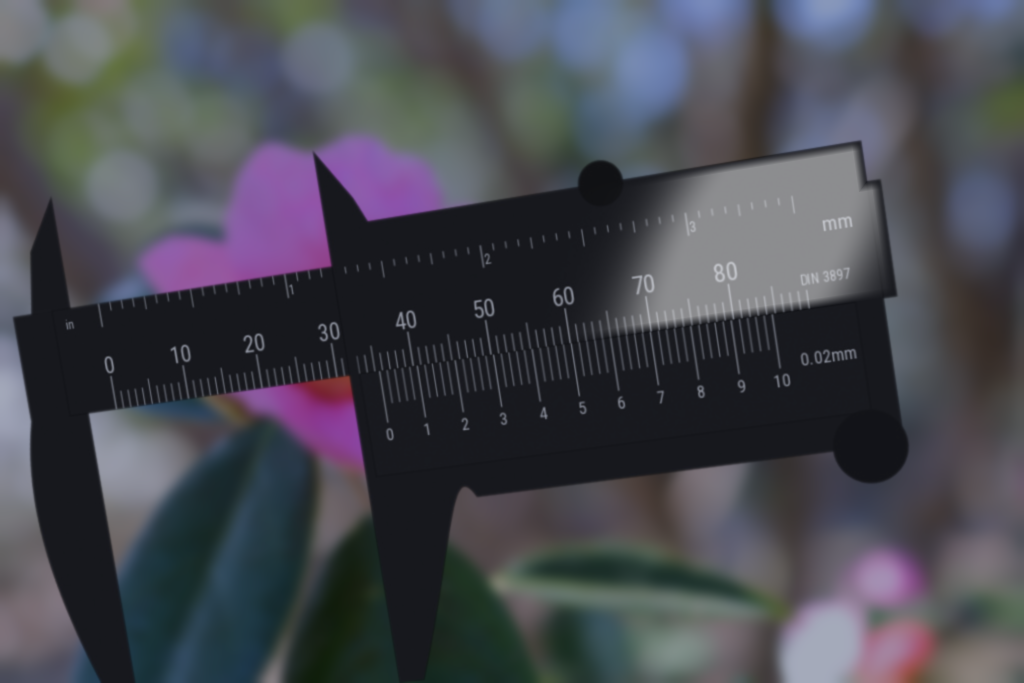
35.6 mm
